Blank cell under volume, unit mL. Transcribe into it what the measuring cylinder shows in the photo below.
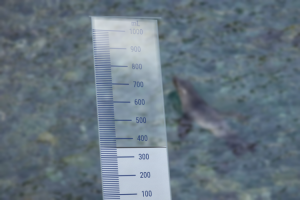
350 mL
